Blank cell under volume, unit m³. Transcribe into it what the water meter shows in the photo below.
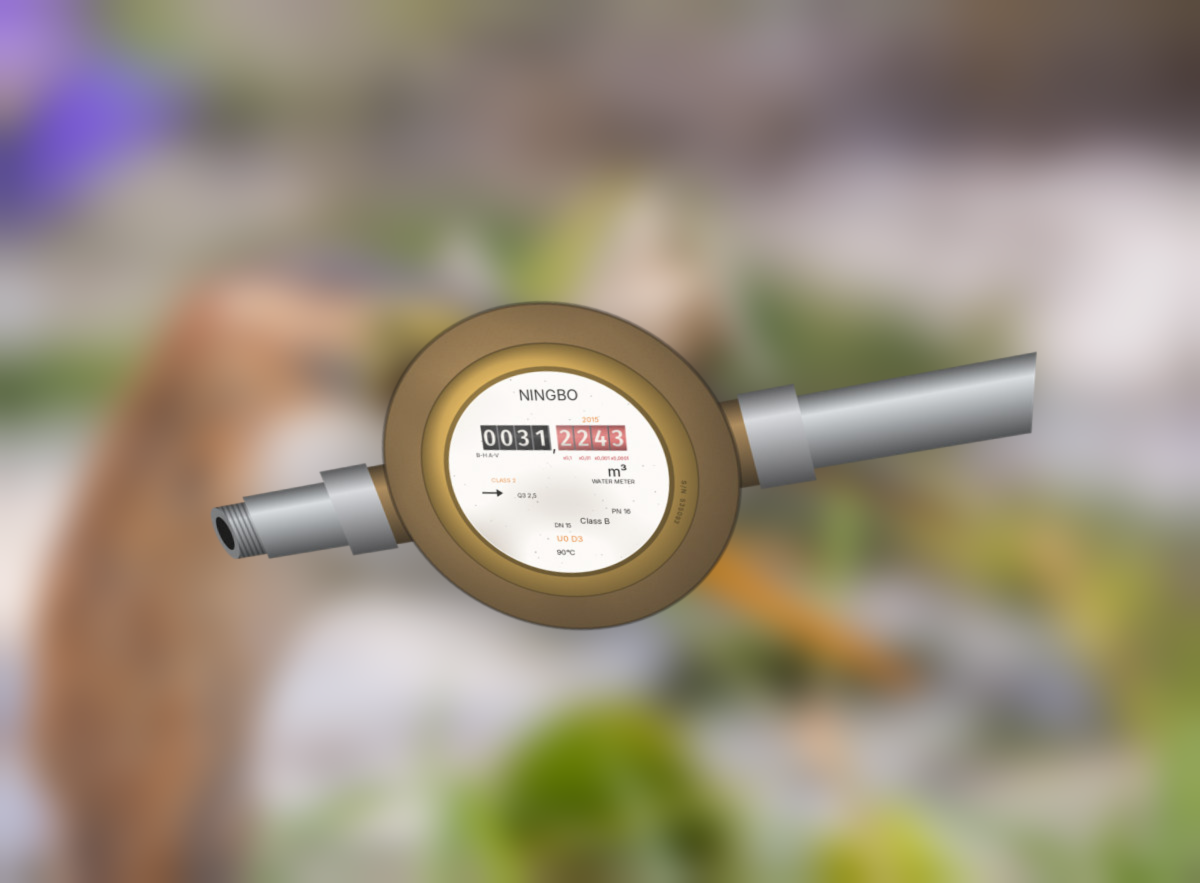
31.2243 m³
